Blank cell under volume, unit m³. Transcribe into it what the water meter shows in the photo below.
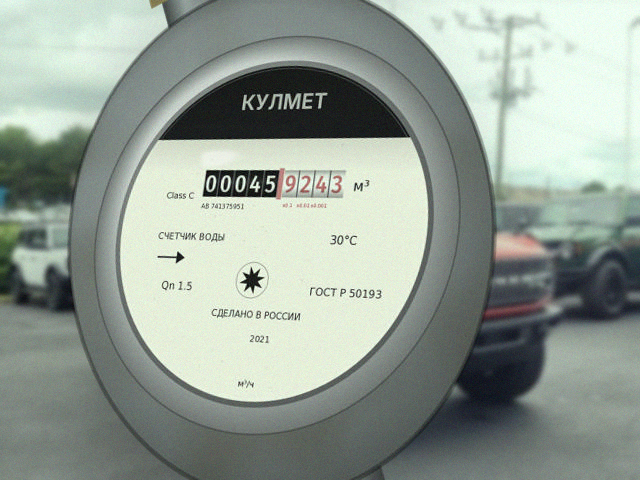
45.9243 m³
